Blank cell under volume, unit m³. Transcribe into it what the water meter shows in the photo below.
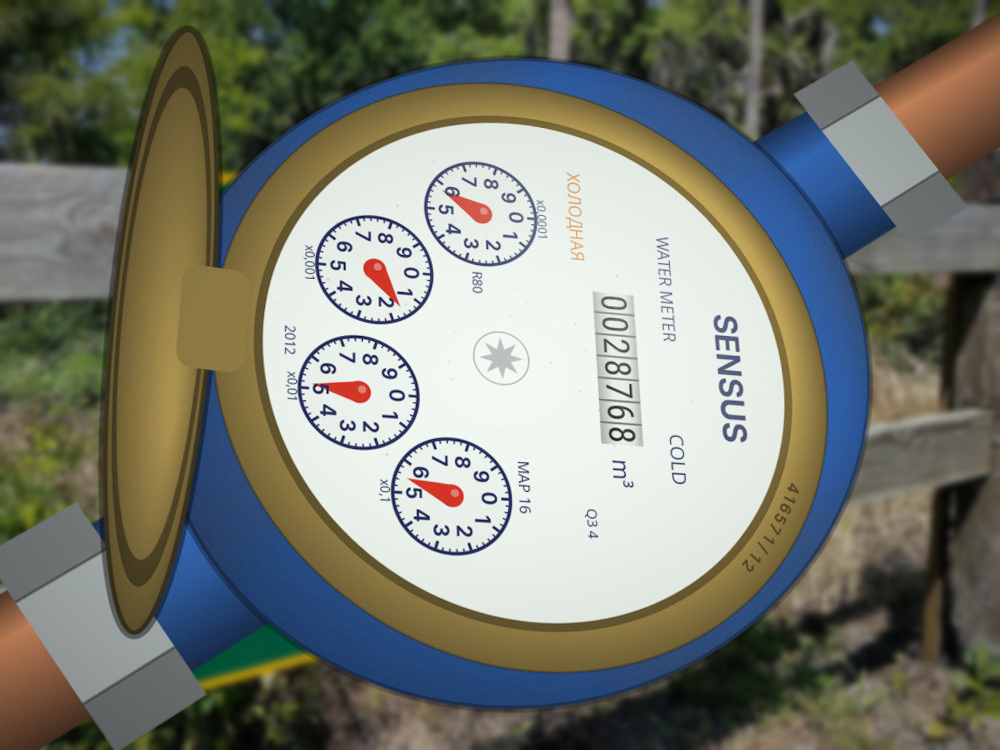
28768.5515 m³
